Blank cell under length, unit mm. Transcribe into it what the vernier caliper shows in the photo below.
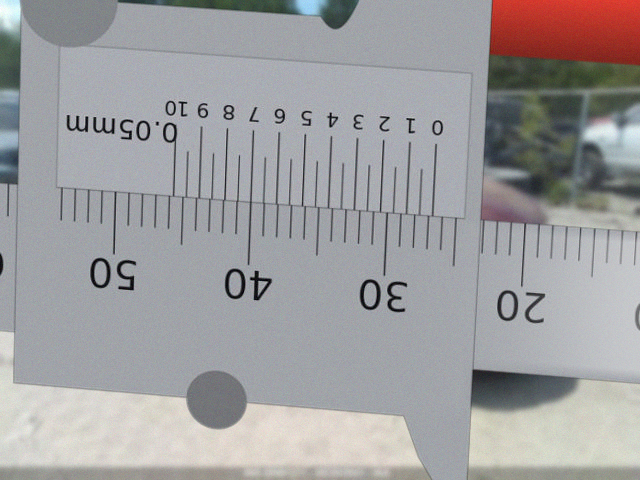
26.7 mm
